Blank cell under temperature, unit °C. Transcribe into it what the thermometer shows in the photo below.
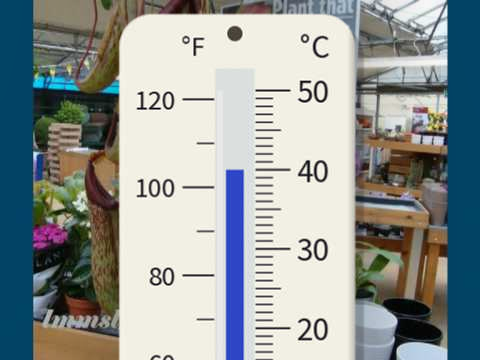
40 °C
